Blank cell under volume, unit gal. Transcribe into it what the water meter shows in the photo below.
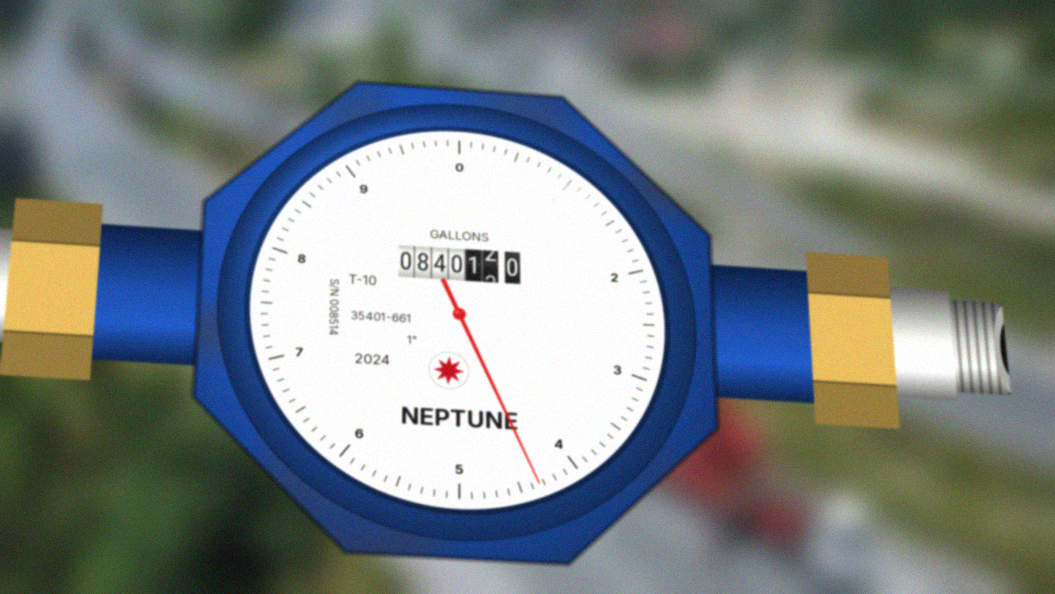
840124.3 gal
